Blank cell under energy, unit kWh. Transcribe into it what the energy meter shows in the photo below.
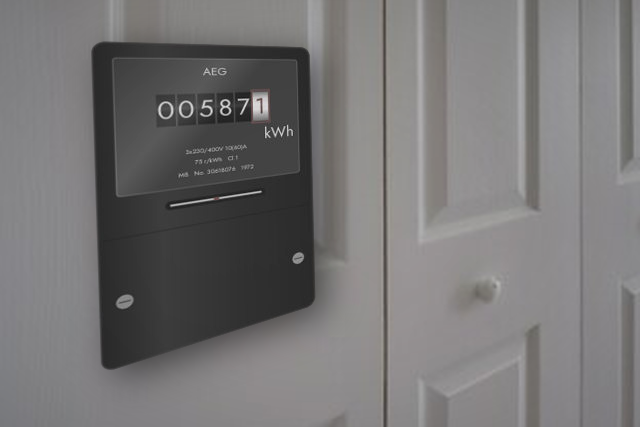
587.1 kWh
